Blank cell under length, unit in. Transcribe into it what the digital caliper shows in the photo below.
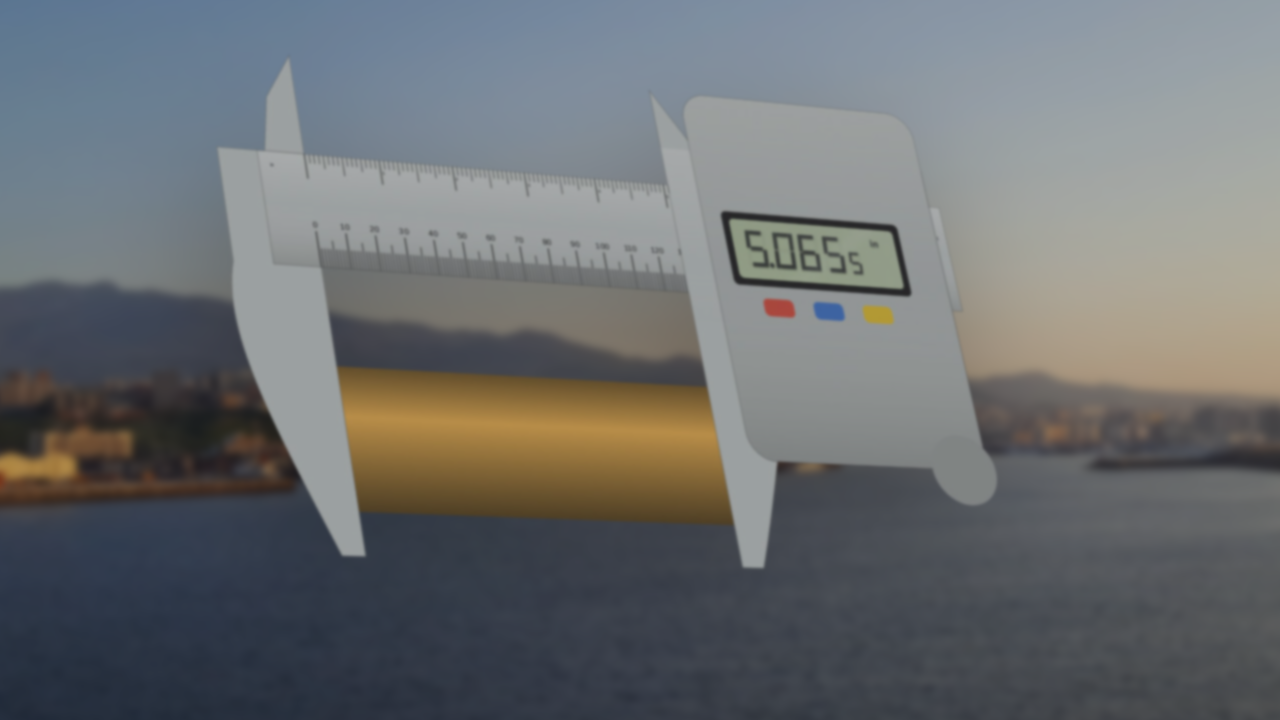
5.0655 in
